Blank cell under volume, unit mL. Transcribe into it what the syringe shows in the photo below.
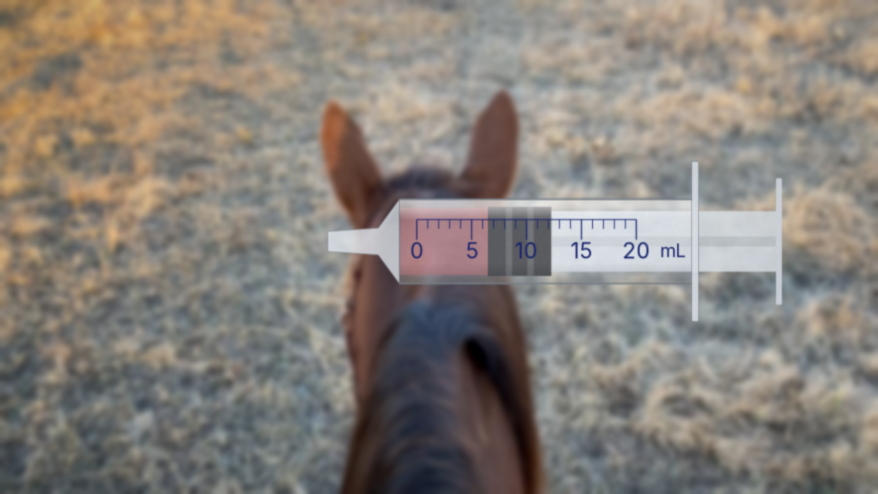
6.5 mL
